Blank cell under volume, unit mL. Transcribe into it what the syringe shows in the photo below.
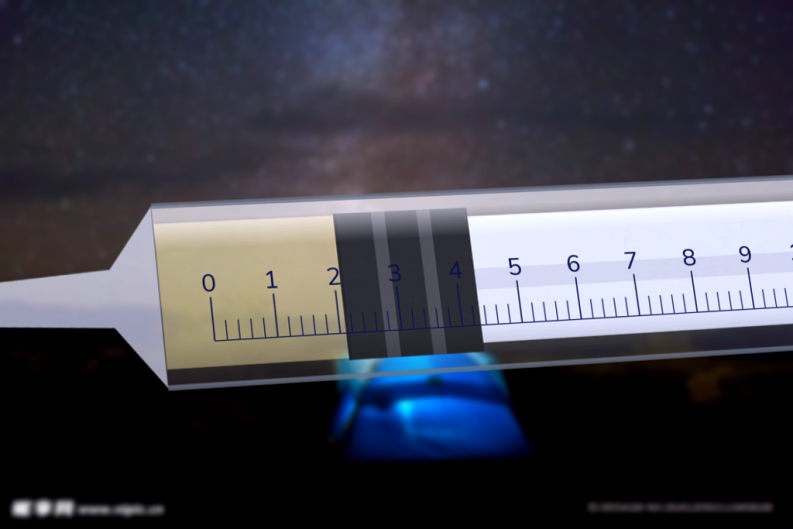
2.1 mL
